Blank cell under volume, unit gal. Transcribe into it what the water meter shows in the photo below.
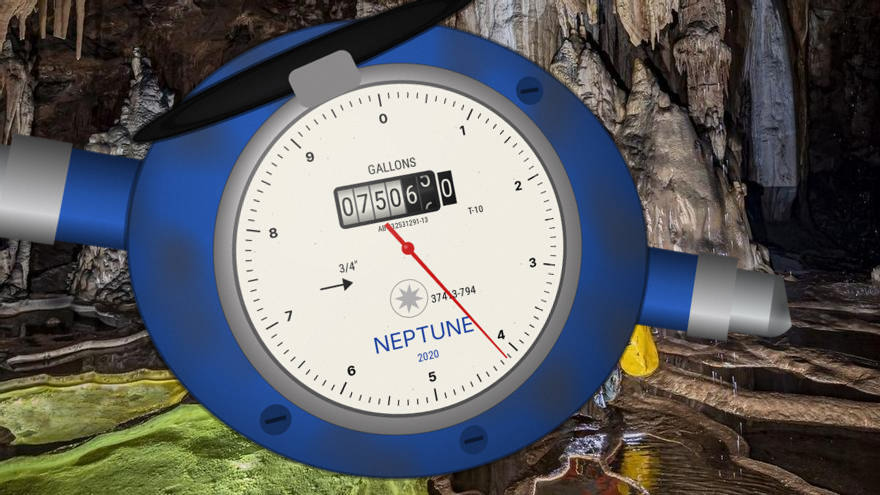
750654.1 gal
